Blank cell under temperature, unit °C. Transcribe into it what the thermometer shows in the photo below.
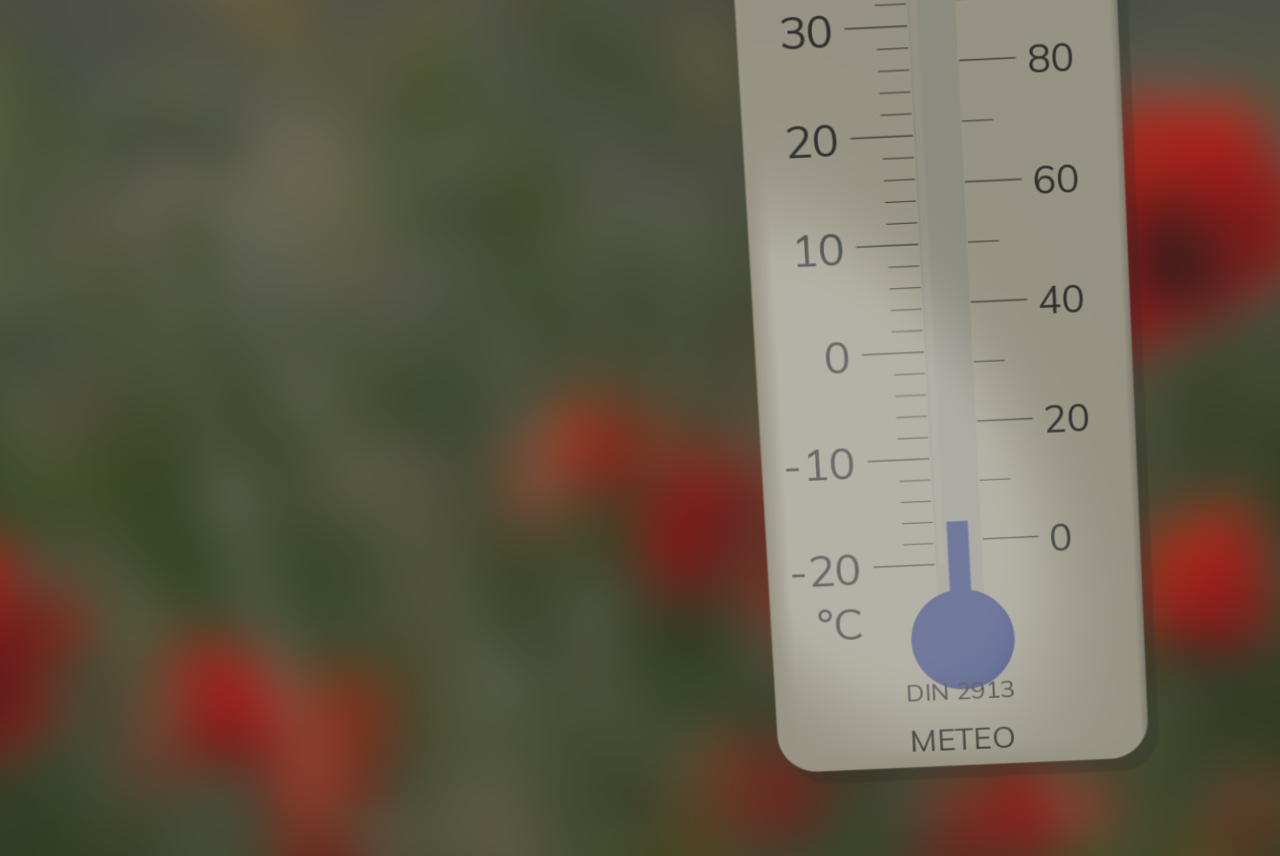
-16 °C
